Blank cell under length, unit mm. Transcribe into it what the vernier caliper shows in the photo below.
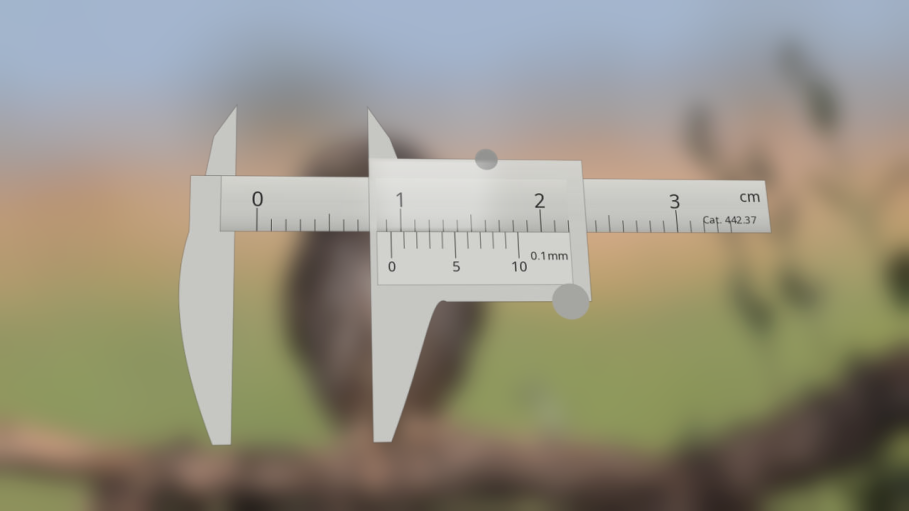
9.3 mm
